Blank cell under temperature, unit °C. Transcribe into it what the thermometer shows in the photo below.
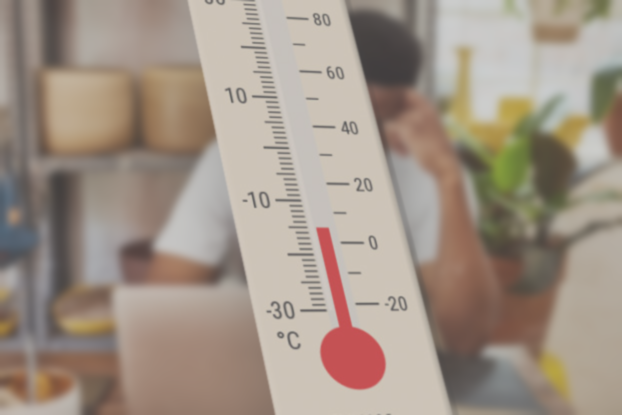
-15 °C
